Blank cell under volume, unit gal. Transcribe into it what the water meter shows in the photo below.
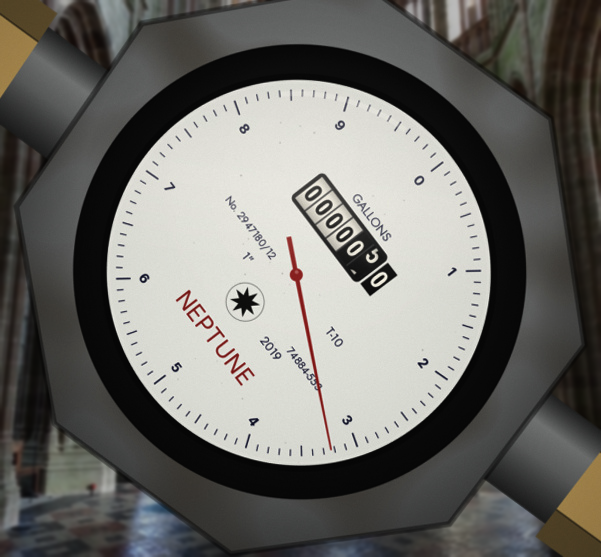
53.2 gal
